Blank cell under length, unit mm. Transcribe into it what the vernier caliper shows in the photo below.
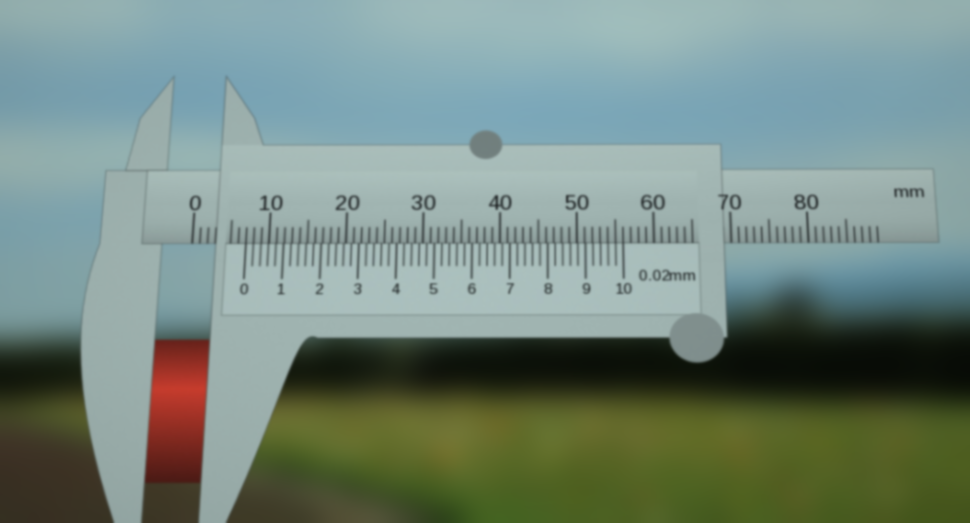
7.0 mm
